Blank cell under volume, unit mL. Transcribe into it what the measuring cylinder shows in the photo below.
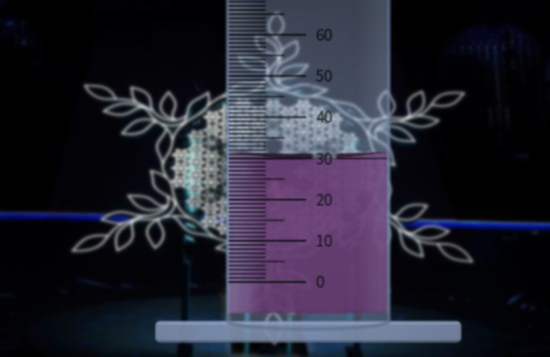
30 mL
